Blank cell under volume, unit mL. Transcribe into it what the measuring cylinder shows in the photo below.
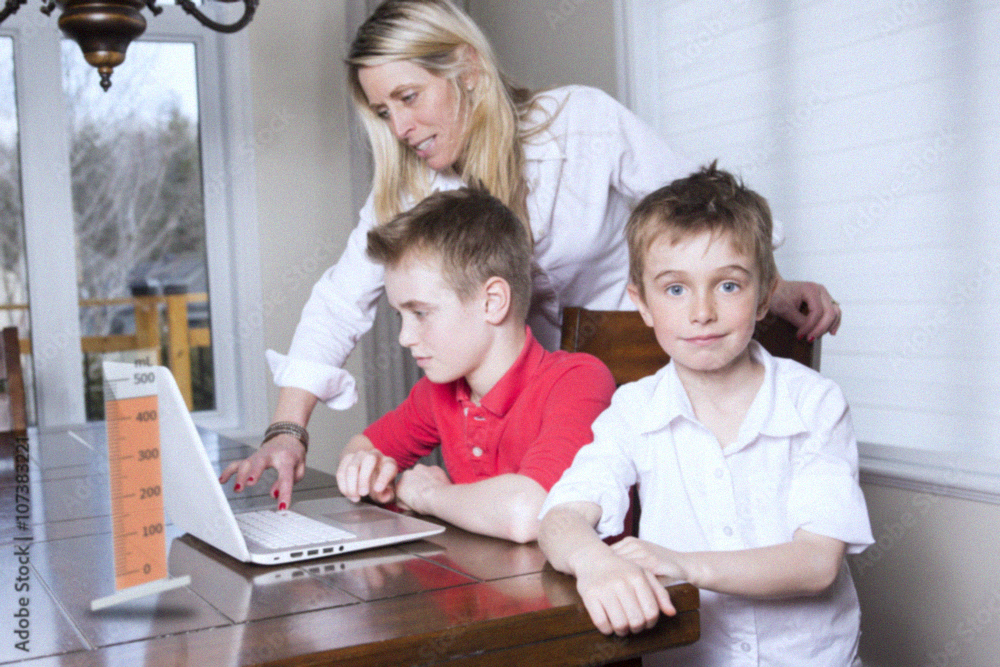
450 mL
